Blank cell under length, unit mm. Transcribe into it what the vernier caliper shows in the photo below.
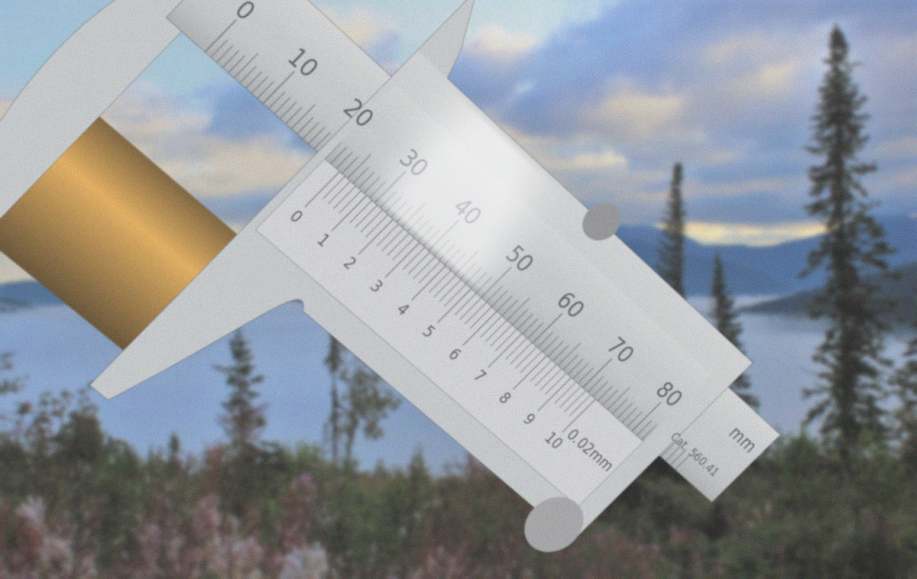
23.6 mm
